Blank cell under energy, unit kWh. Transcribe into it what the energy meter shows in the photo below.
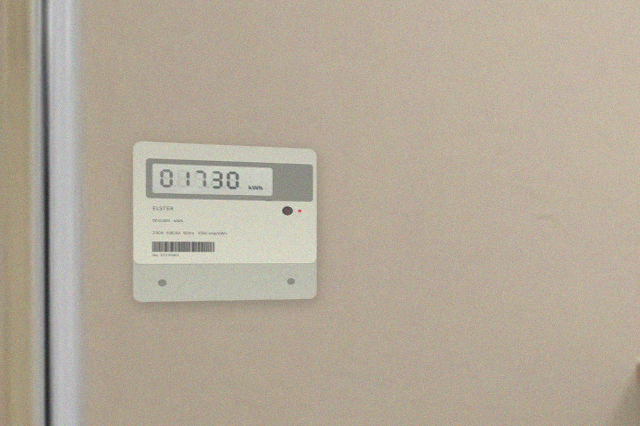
1730 kWh
